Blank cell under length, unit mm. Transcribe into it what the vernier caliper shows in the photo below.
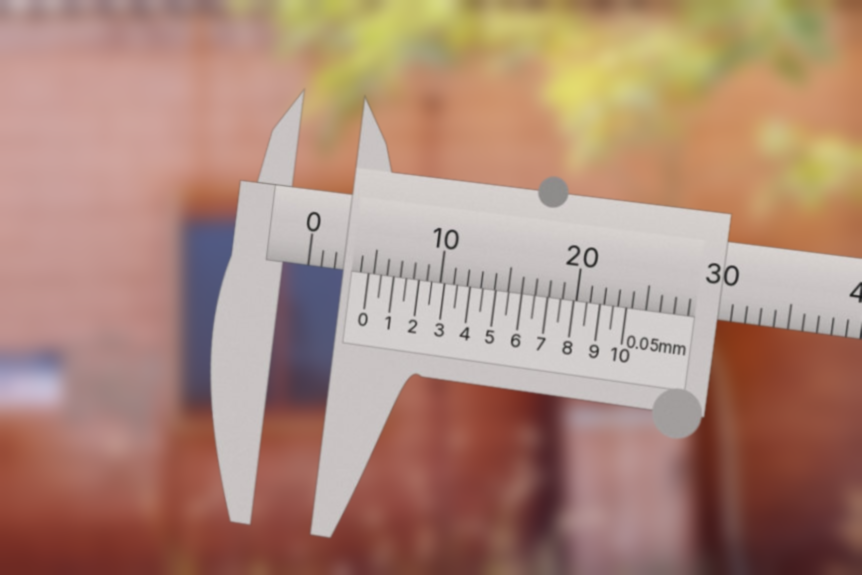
4.6 mm
